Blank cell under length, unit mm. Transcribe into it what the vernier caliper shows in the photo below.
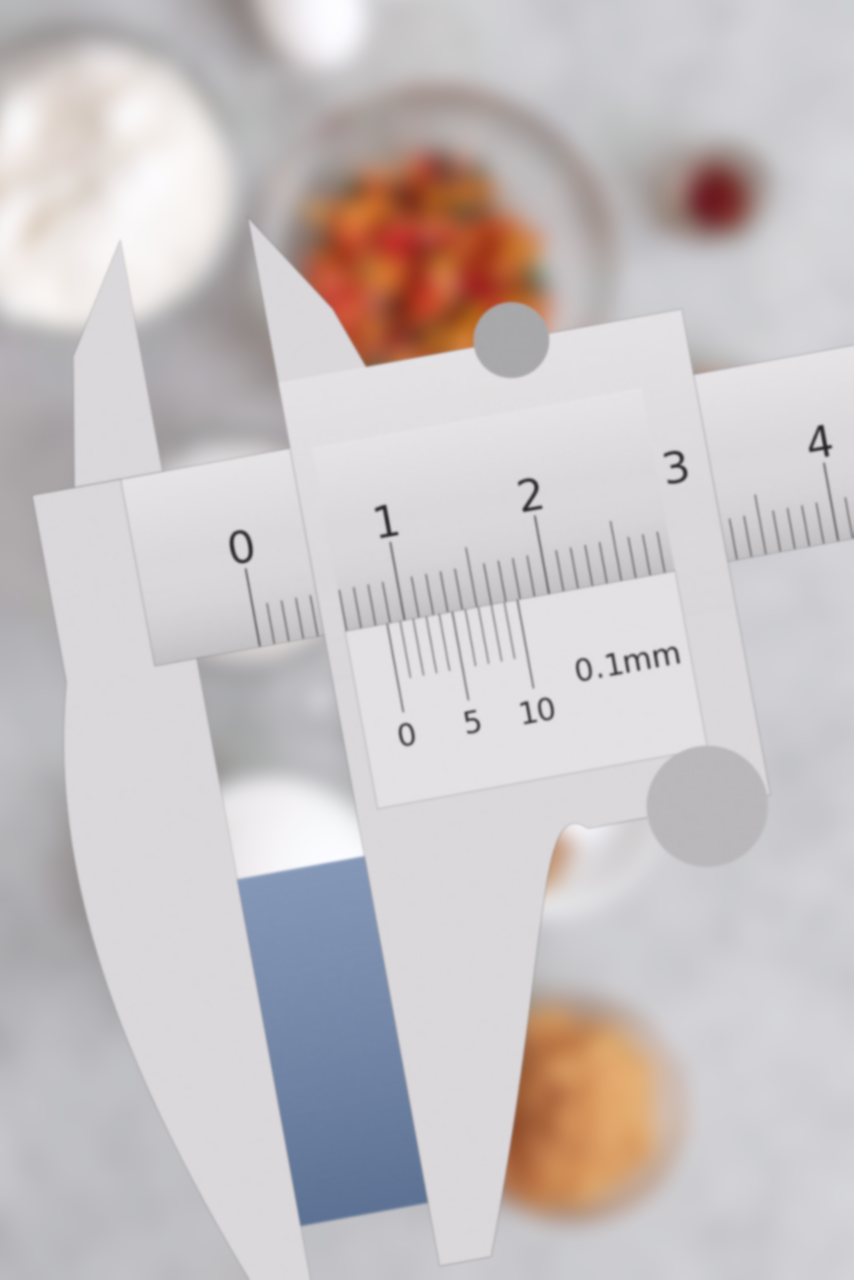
8.8 mm
